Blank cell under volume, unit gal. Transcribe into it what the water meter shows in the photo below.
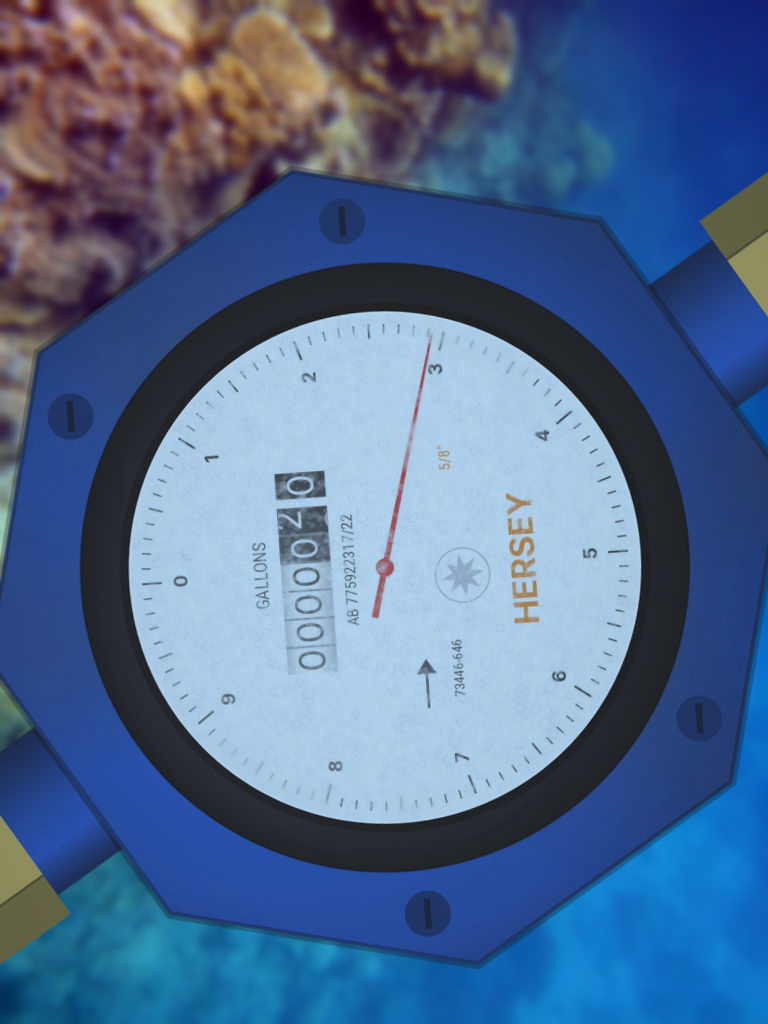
22.9 gal
